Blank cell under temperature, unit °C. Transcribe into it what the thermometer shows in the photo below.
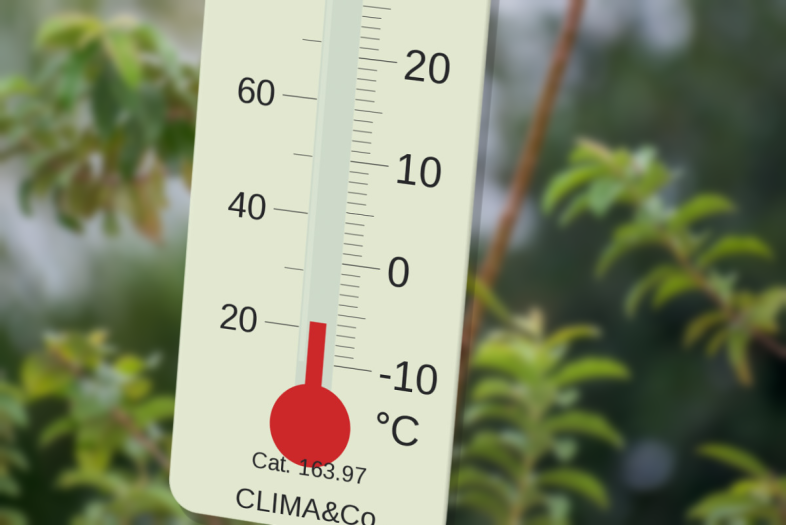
-6 °C
